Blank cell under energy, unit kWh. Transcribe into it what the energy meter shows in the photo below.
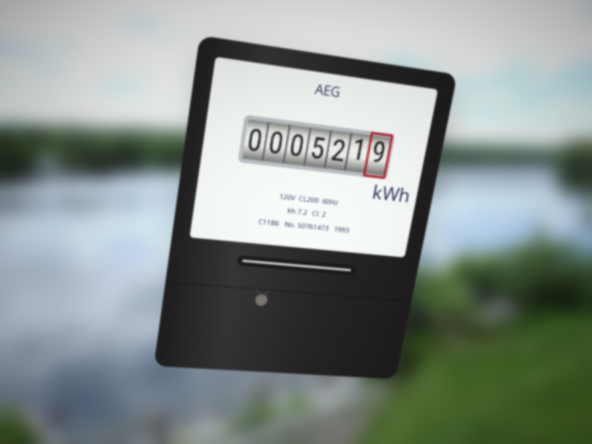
521.9 kWh
